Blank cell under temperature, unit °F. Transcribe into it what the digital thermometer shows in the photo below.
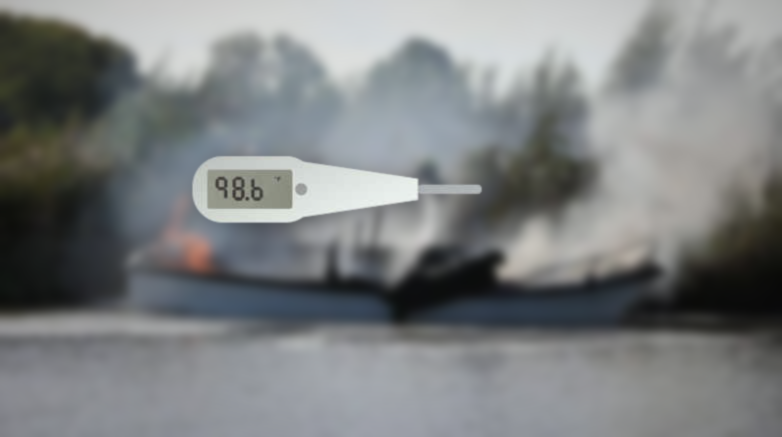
98.6 °F
